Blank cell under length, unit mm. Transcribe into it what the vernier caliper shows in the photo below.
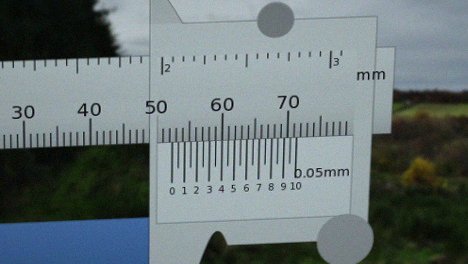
52.4 mm
